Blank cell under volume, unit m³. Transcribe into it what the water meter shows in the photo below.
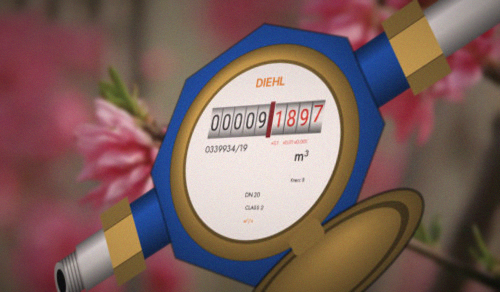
9.1897 m³
